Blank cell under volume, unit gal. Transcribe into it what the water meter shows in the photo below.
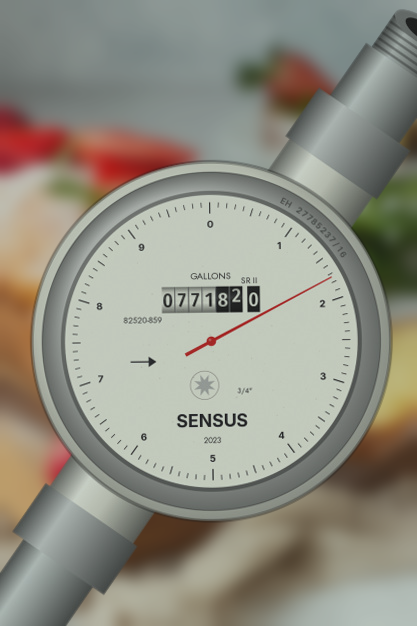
771821.7 gal
